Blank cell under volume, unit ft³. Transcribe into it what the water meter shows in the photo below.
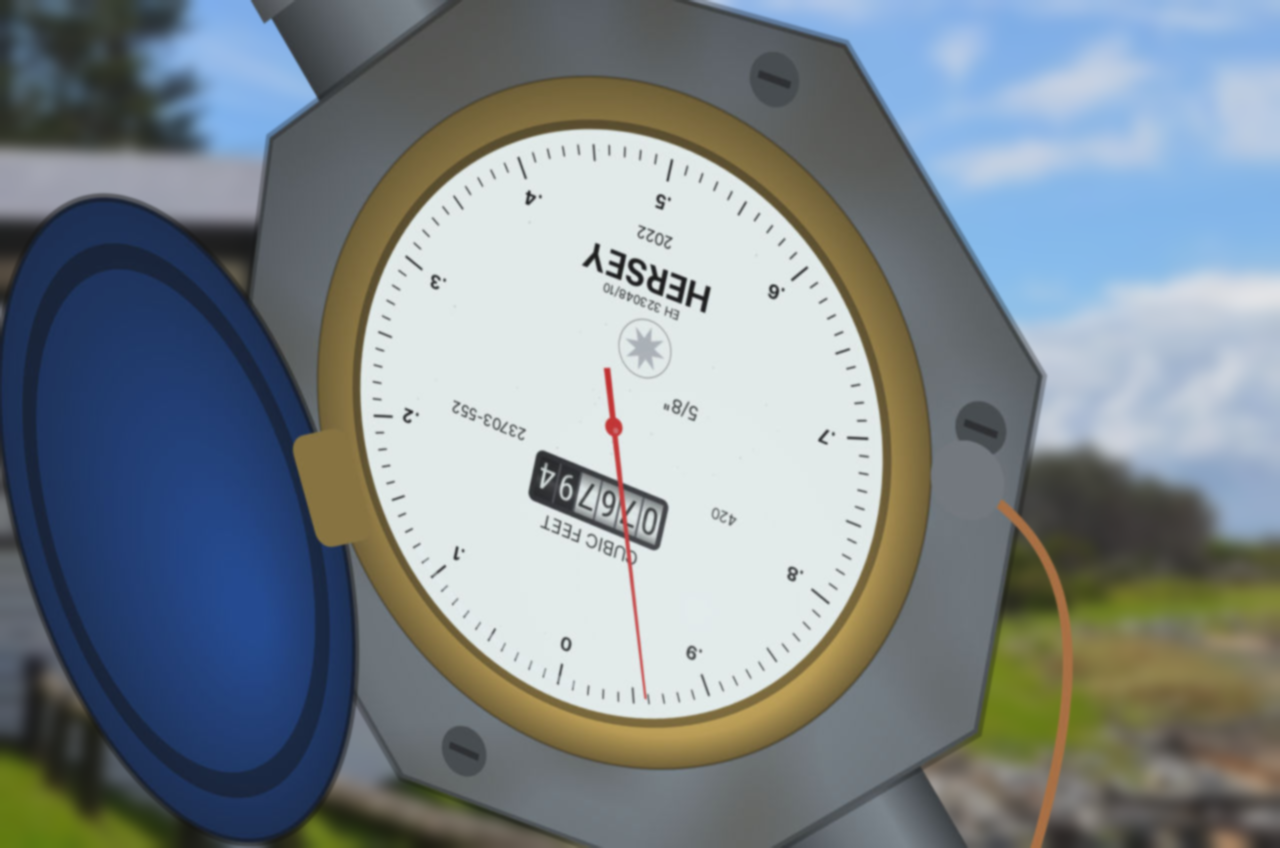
76793.94 ft³
